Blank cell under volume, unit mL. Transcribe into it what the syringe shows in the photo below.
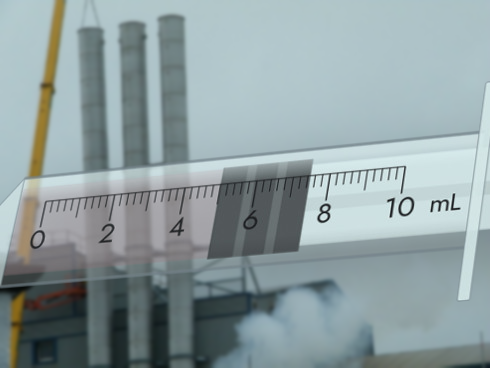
5 mL
